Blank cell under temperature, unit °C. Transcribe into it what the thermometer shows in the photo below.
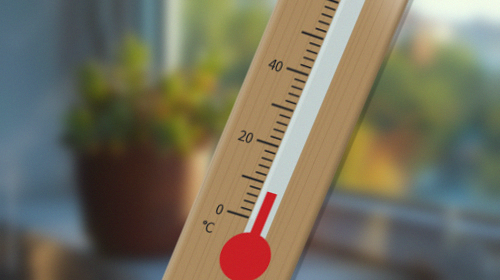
8 °C
